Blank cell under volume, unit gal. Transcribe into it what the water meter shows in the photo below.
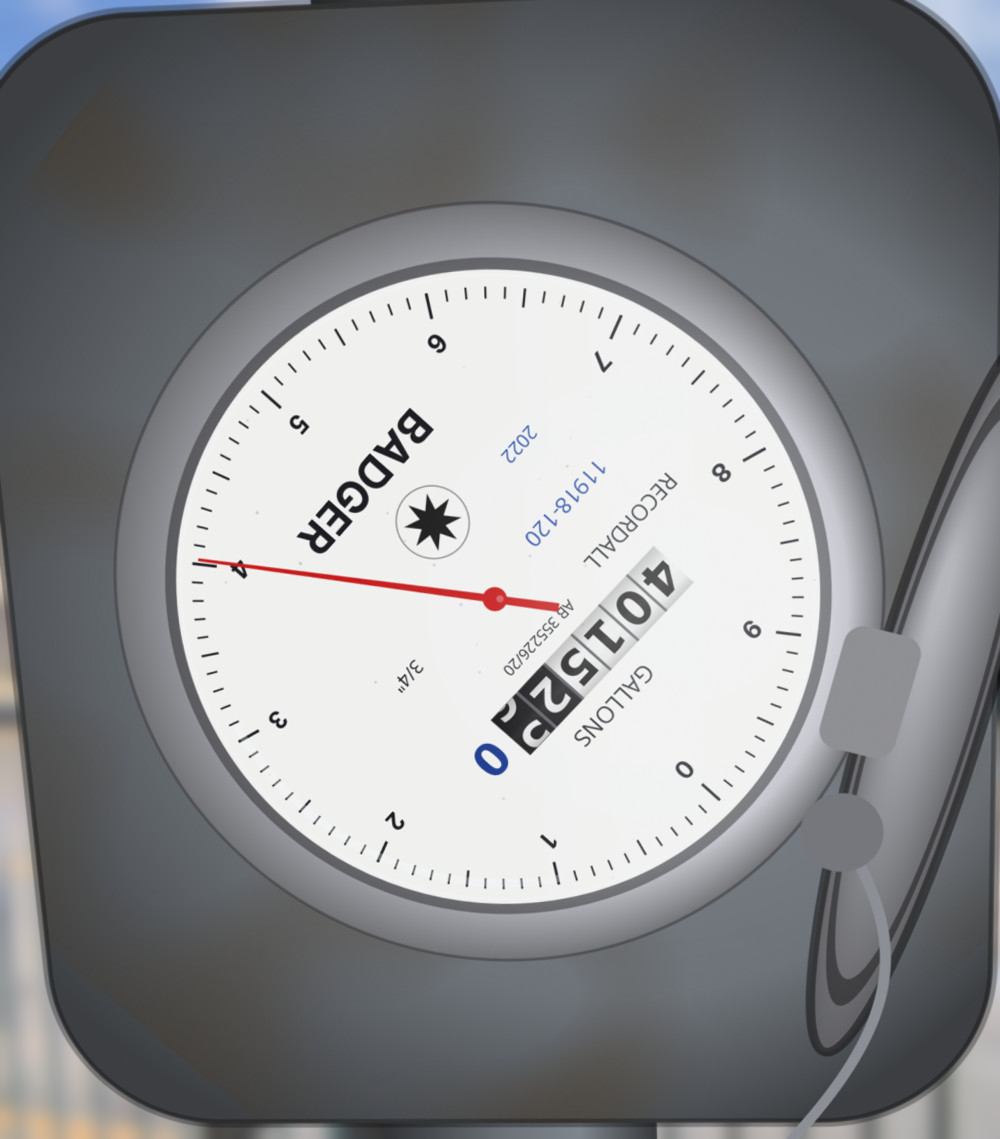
4015254.0 gal
